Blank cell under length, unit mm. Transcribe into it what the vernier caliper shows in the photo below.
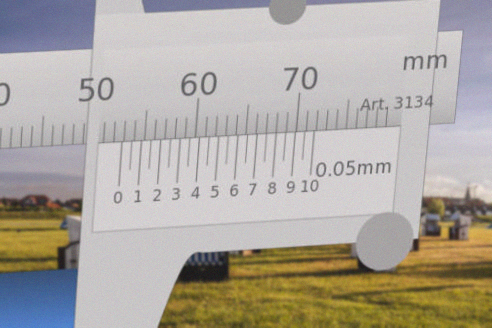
52.8 mm
